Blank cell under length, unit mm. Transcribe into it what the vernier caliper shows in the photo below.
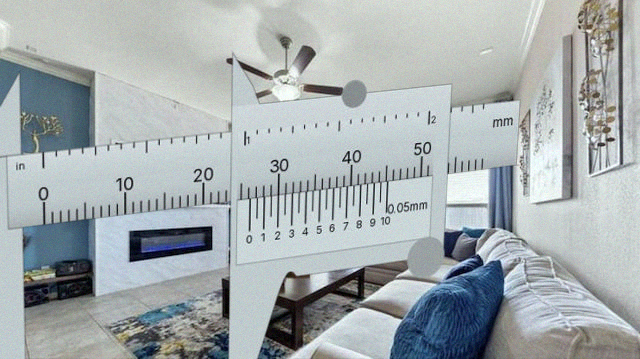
26.2 mm
